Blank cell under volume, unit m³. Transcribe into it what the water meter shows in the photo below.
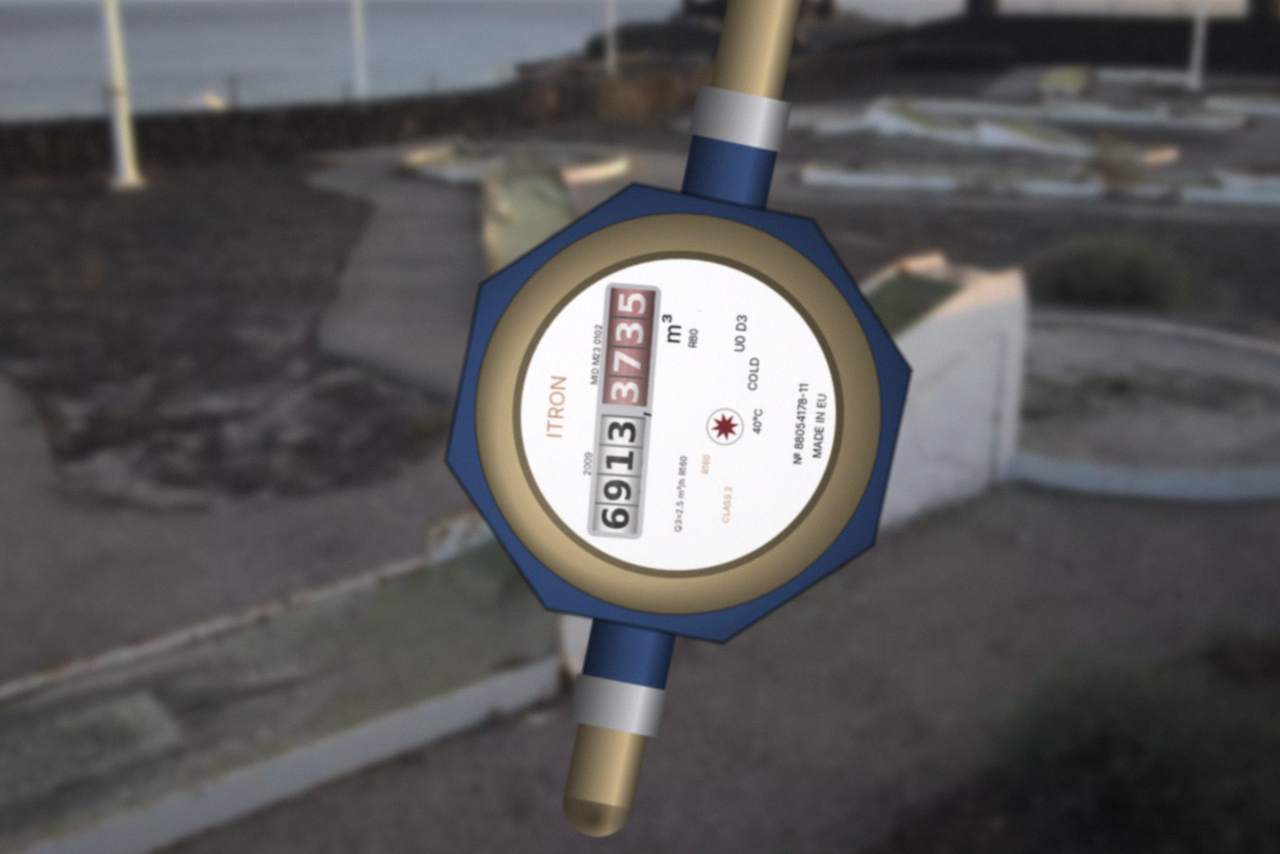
6913.3735 m³
